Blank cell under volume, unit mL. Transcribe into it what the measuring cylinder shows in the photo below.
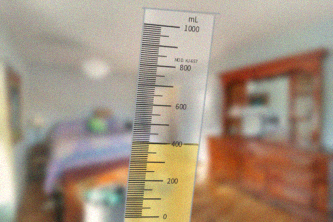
400 mL
